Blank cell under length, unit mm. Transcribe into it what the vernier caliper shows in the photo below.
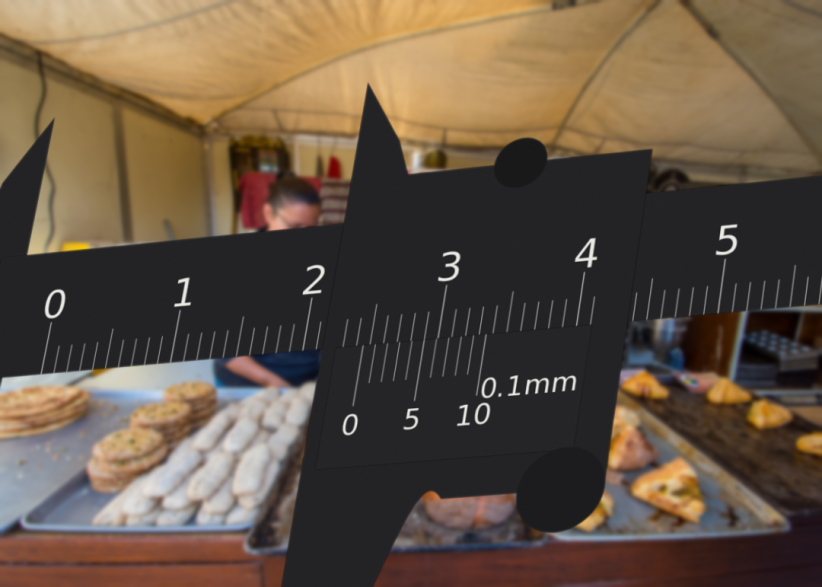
24.5 mm
